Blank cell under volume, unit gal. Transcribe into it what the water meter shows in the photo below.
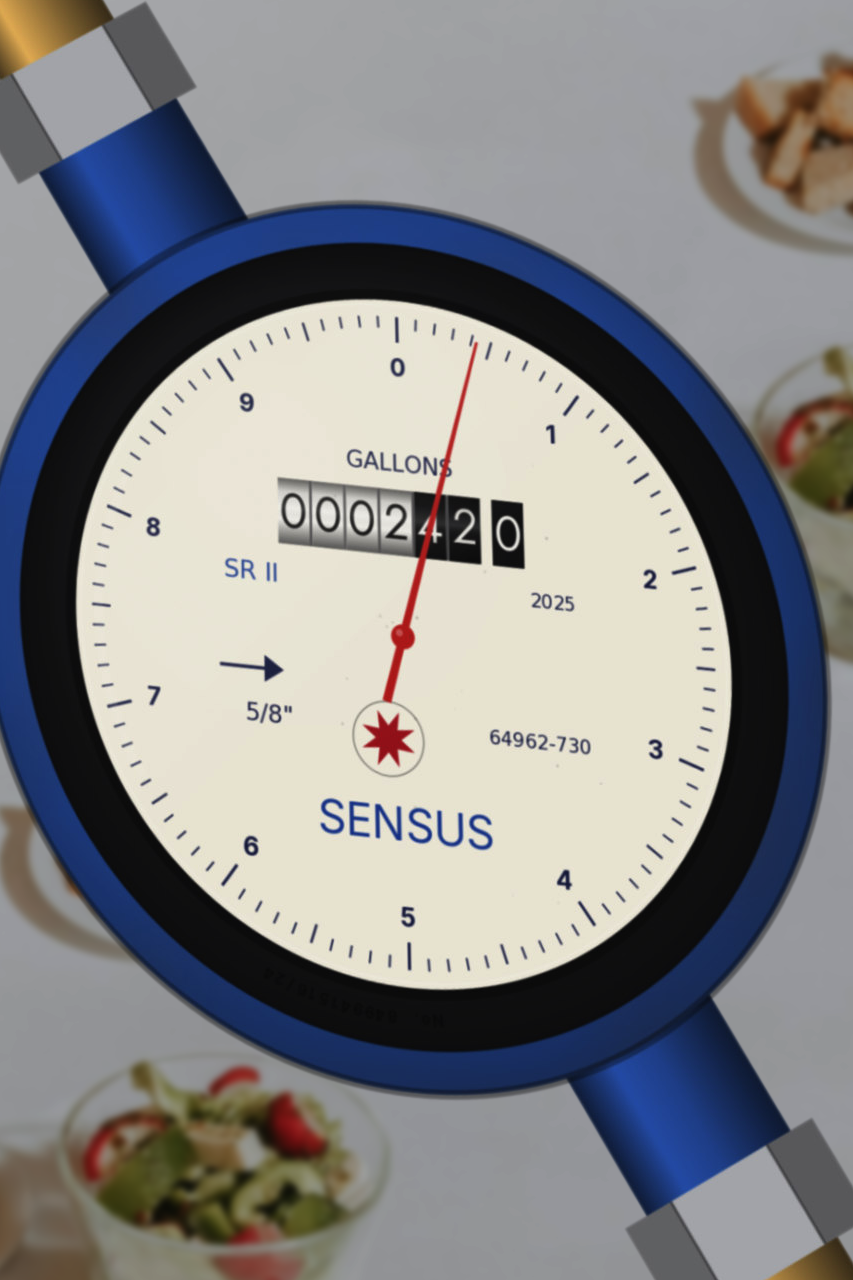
2420.4 gal
